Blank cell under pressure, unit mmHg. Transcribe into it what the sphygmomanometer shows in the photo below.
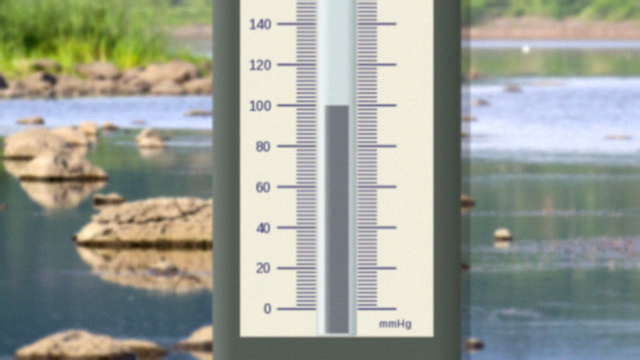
100 mmHg
